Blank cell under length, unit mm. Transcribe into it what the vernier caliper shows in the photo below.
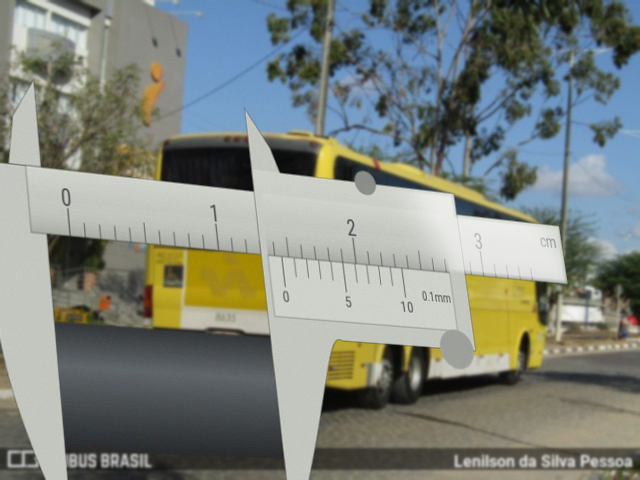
14.5 mm
